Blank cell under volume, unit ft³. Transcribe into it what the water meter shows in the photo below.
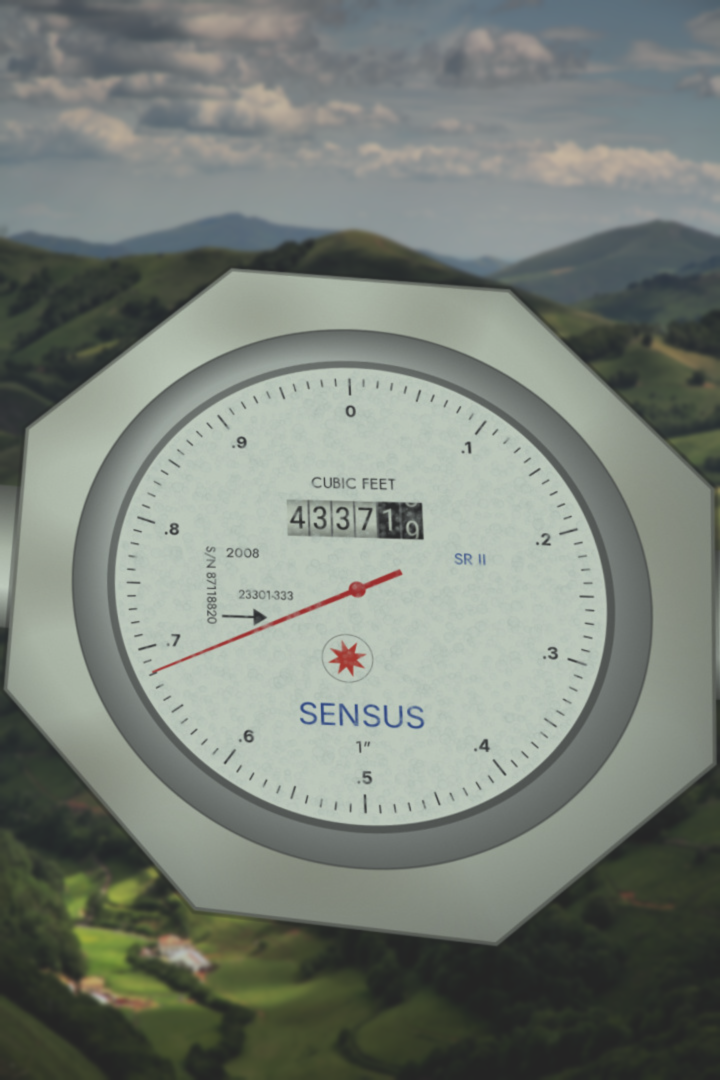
433718.68 ft³
